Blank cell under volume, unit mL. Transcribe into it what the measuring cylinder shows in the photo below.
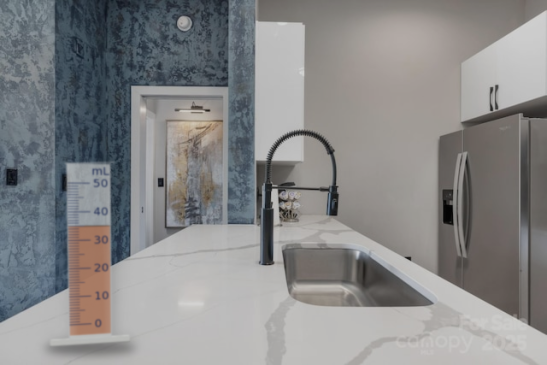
35 mL
